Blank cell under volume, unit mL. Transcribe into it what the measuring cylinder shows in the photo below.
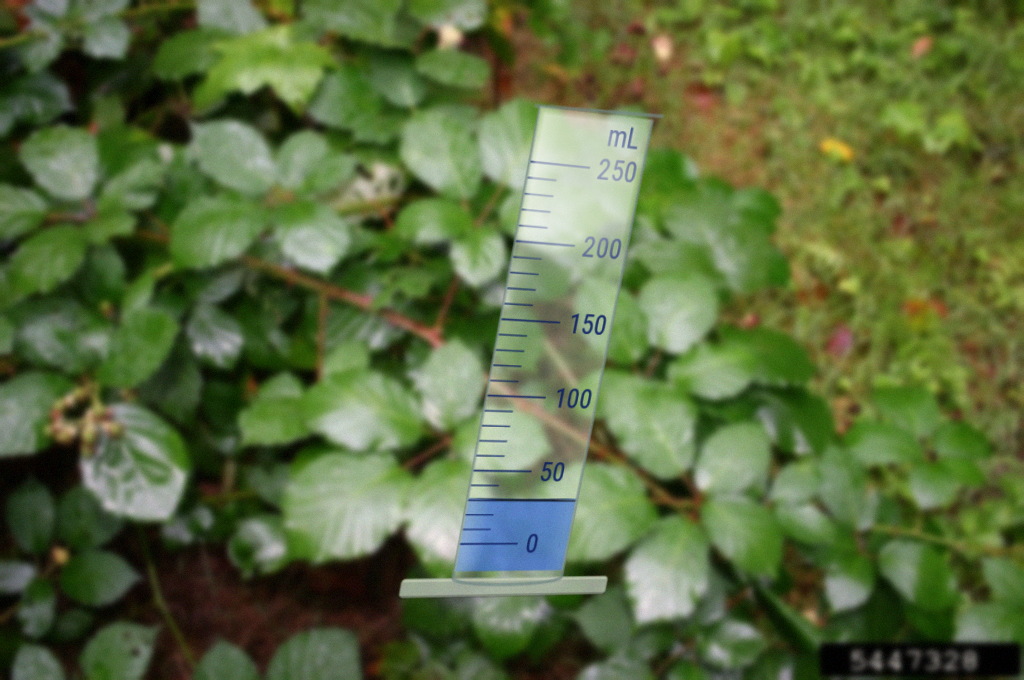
30 mL
